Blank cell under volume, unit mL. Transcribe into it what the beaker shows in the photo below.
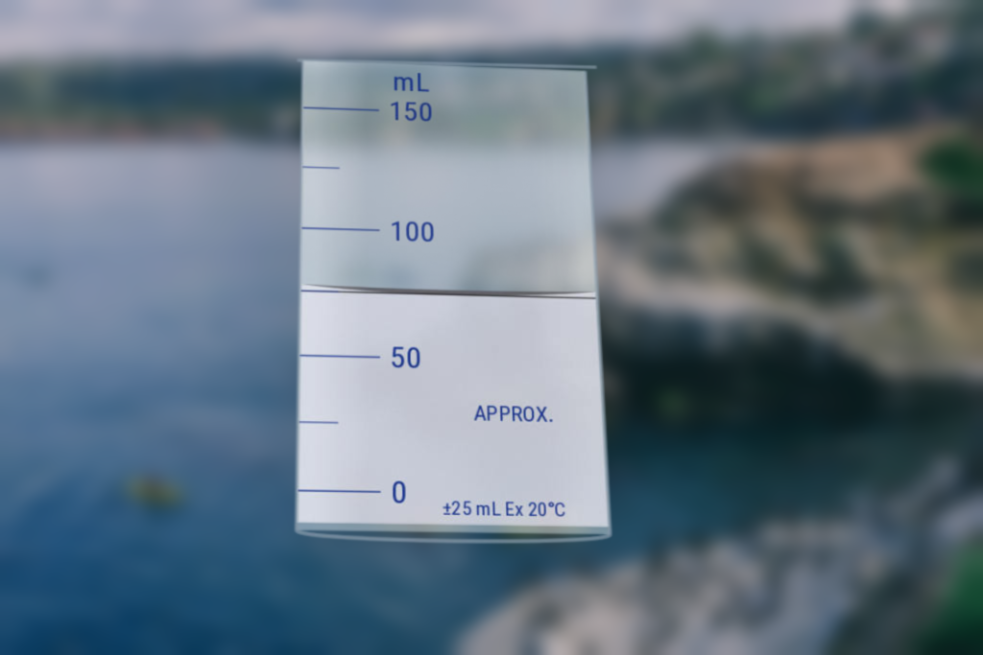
75 mL
